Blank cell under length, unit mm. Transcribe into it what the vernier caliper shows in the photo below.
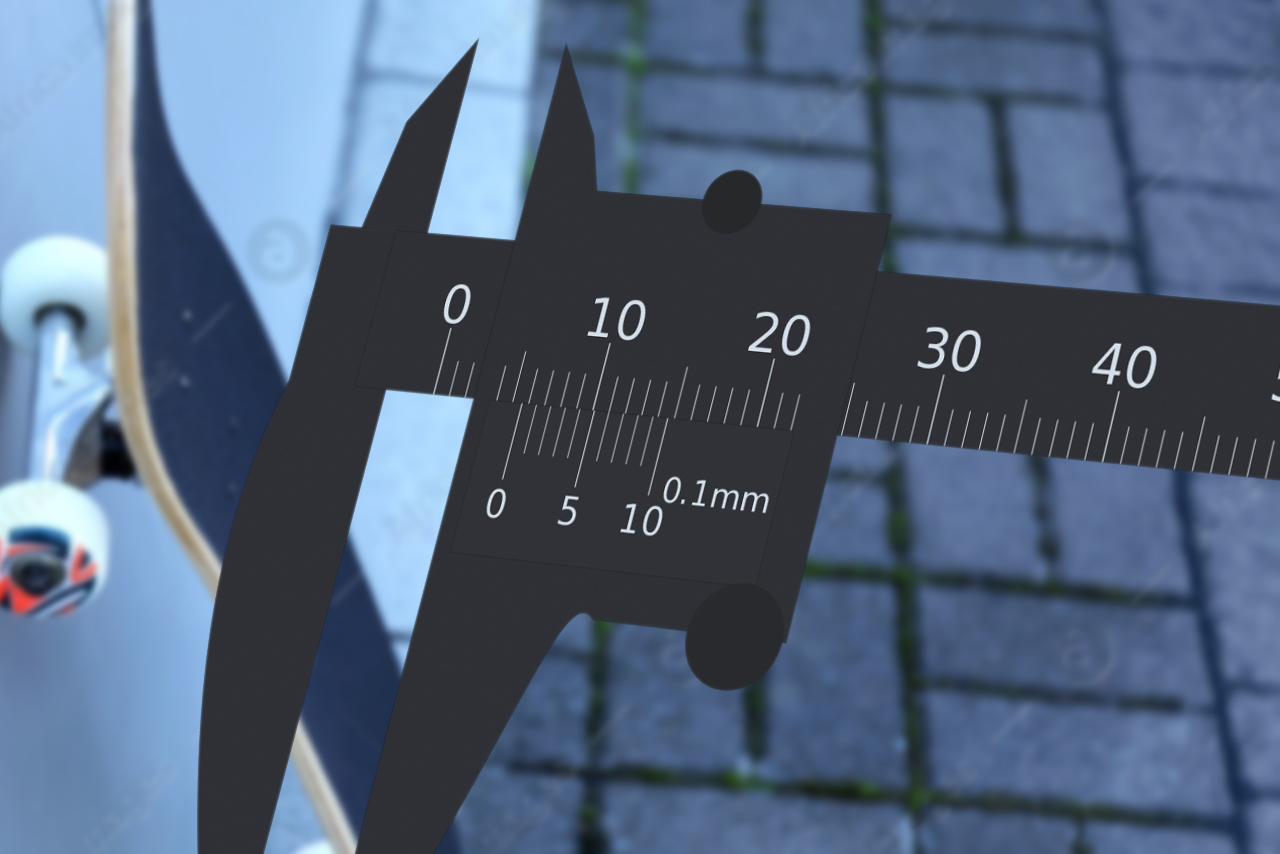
5.6 mm
